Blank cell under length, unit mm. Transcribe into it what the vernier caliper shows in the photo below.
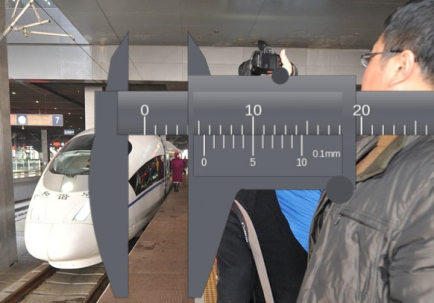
5.5 mm
